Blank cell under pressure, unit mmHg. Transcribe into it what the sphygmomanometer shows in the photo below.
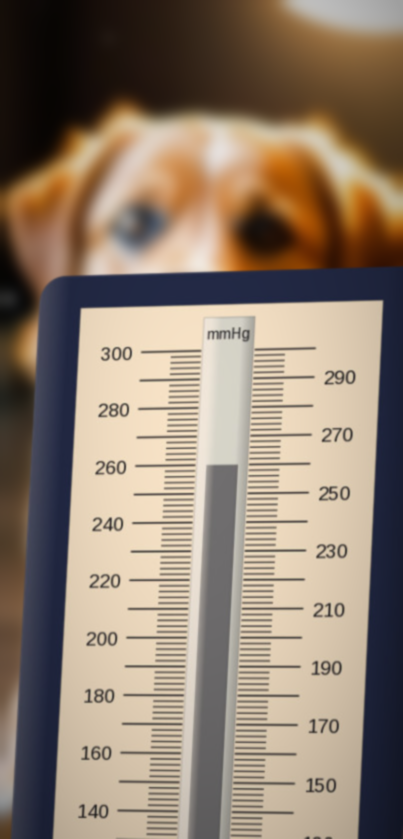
260 mmHg
